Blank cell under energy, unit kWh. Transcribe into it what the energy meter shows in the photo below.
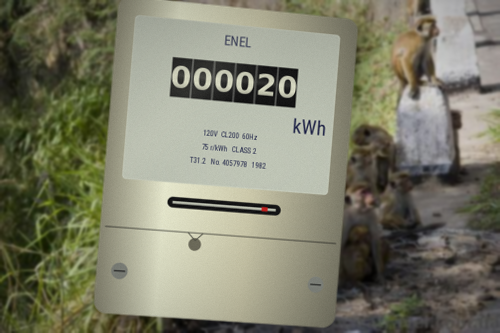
20 kWh
